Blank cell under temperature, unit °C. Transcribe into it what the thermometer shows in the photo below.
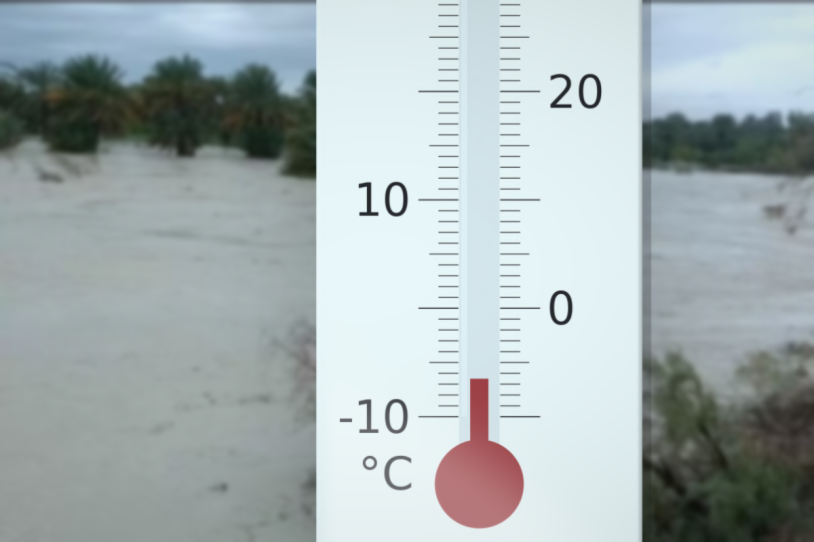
-6.5 °C
